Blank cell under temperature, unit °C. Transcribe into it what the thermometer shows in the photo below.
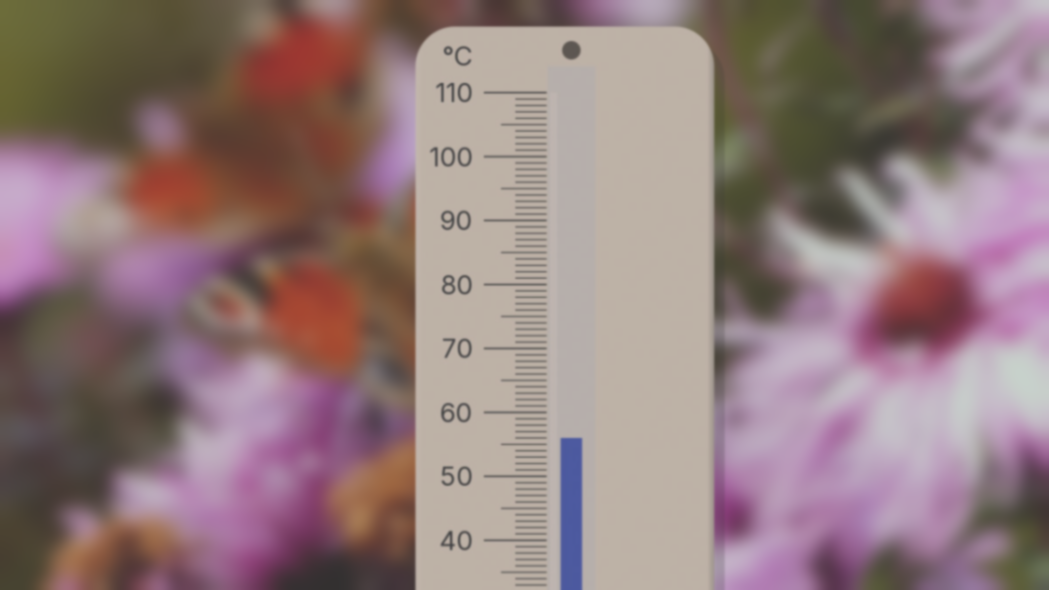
56 °C
